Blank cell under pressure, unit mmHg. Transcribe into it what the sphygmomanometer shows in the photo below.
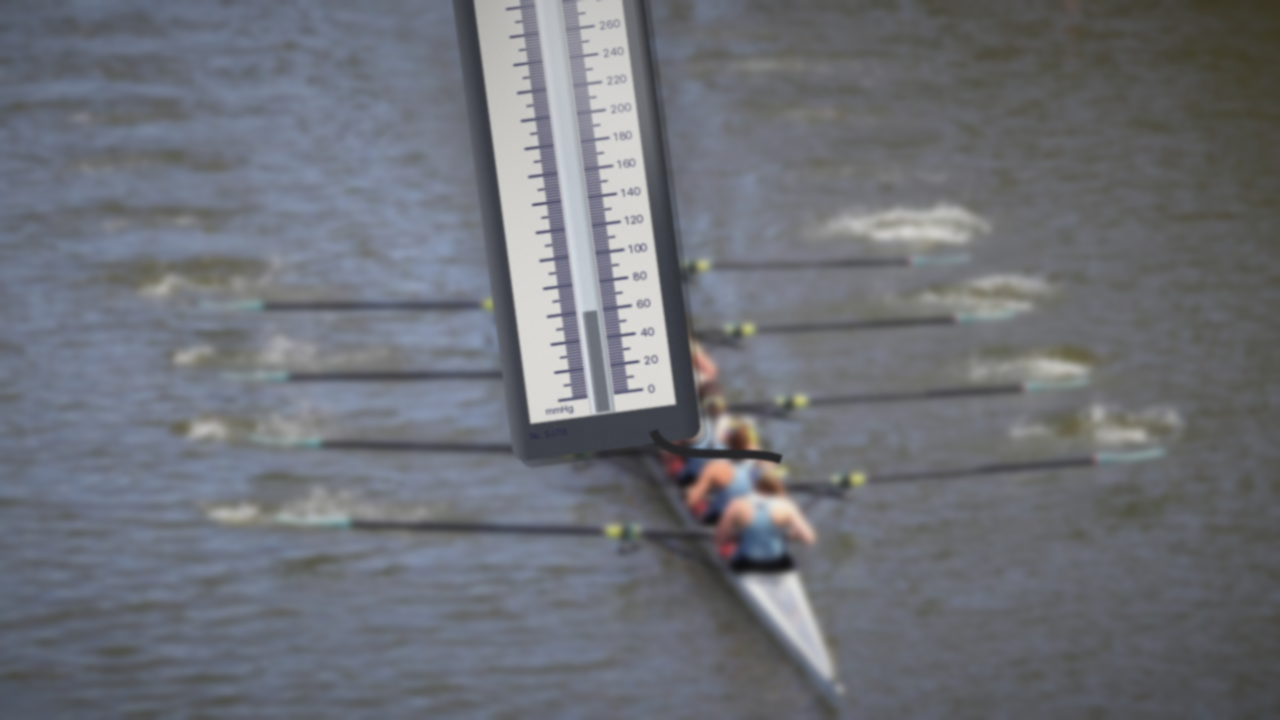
60 mmHg
